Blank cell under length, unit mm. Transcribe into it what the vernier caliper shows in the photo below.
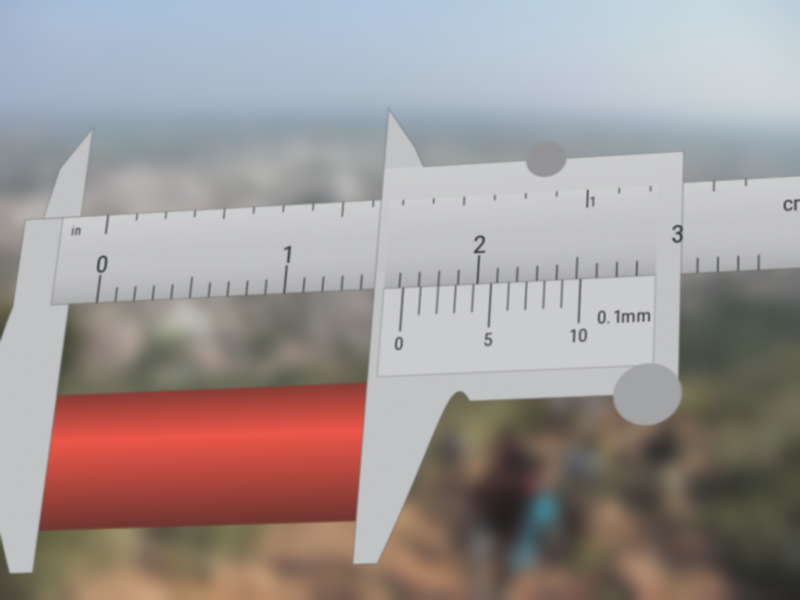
16.2 mm
